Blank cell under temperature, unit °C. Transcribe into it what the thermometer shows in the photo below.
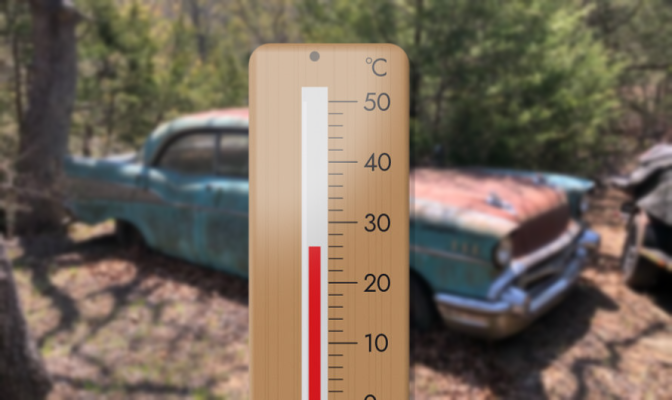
26 °C
